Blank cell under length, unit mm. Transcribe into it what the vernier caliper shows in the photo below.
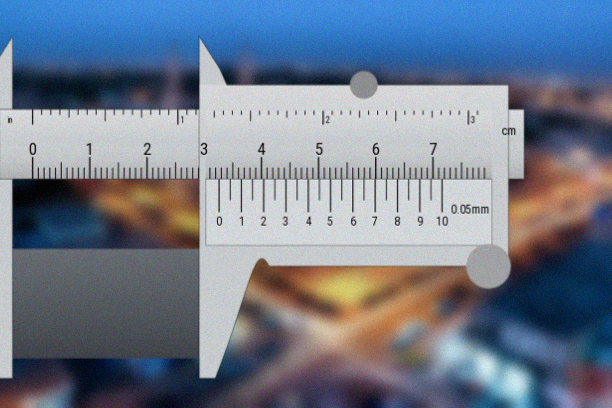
32.6 mm
